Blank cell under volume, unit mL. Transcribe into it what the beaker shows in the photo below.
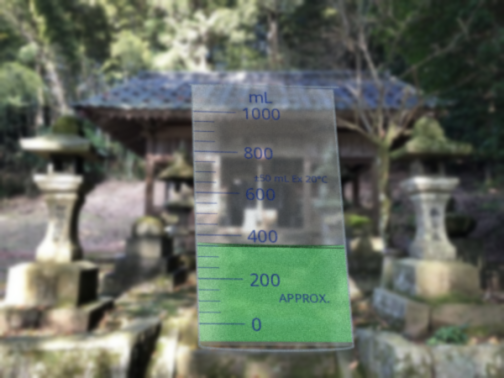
350 mL
